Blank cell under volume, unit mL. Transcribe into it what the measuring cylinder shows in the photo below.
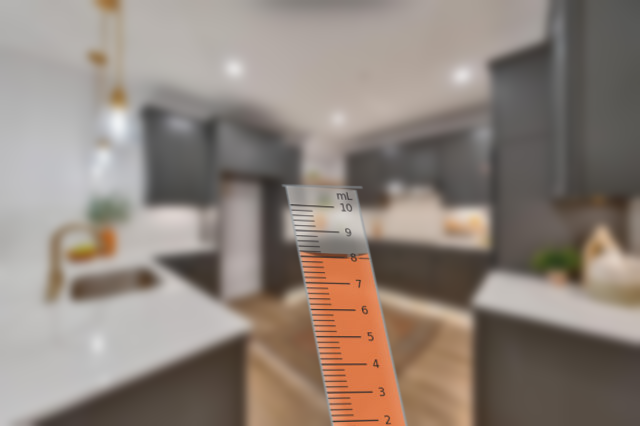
8 mL
